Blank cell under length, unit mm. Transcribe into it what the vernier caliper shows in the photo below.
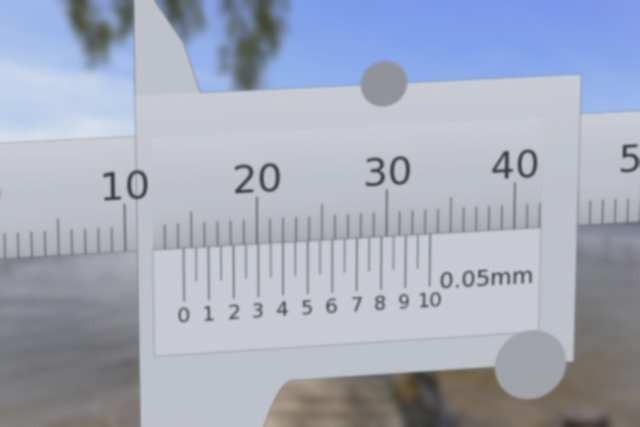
14.4 mm
